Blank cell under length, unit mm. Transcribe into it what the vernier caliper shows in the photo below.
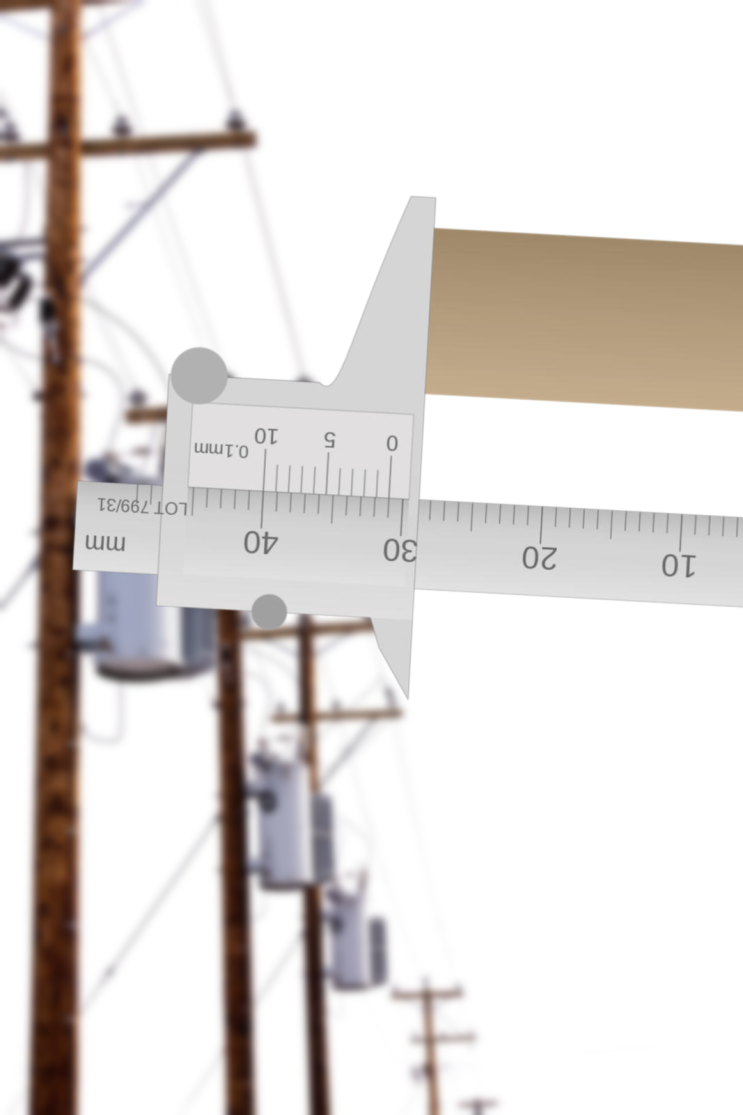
31.0 mm
